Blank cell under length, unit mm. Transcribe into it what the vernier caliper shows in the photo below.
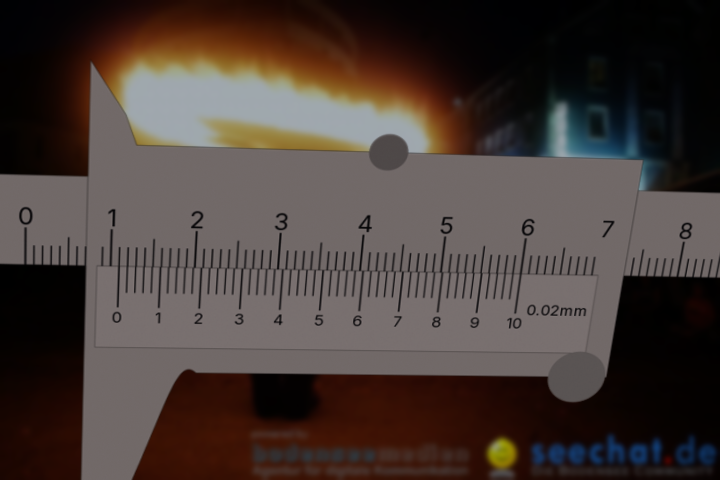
11.0 mm
